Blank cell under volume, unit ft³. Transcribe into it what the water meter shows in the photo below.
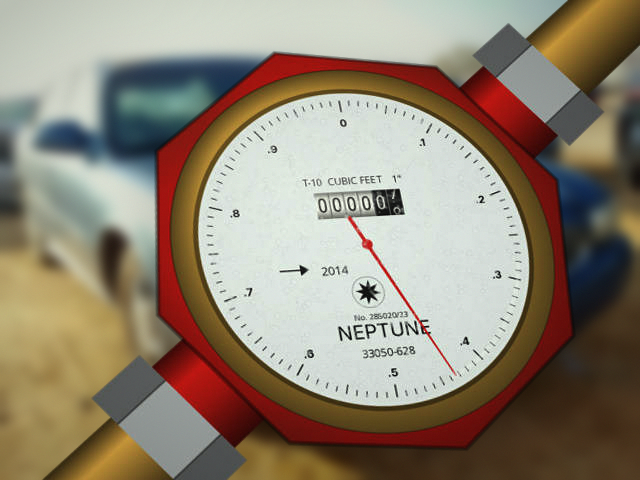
7.43 ft³
